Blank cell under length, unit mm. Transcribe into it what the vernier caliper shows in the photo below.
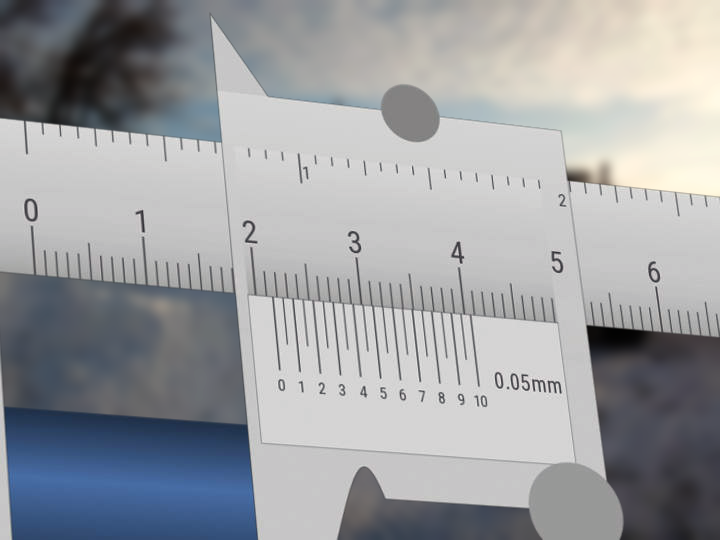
21.6 mm
